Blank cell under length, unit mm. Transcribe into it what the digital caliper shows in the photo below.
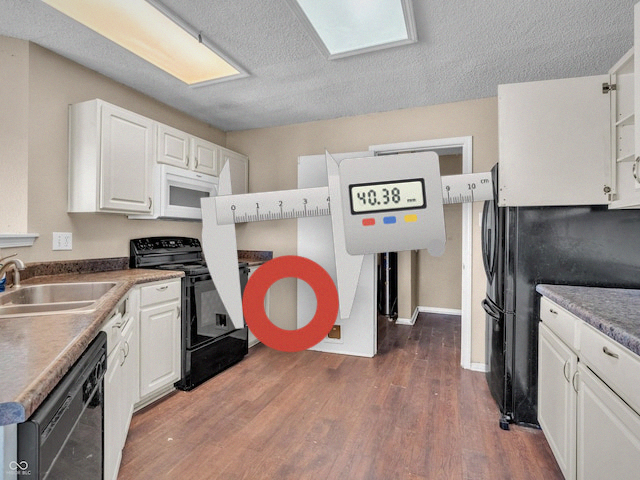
40.38 mm
